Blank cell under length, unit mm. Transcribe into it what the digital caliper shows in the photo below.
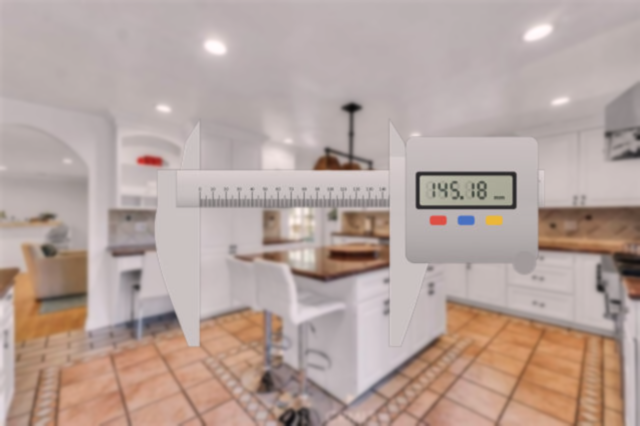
145.18 mm
